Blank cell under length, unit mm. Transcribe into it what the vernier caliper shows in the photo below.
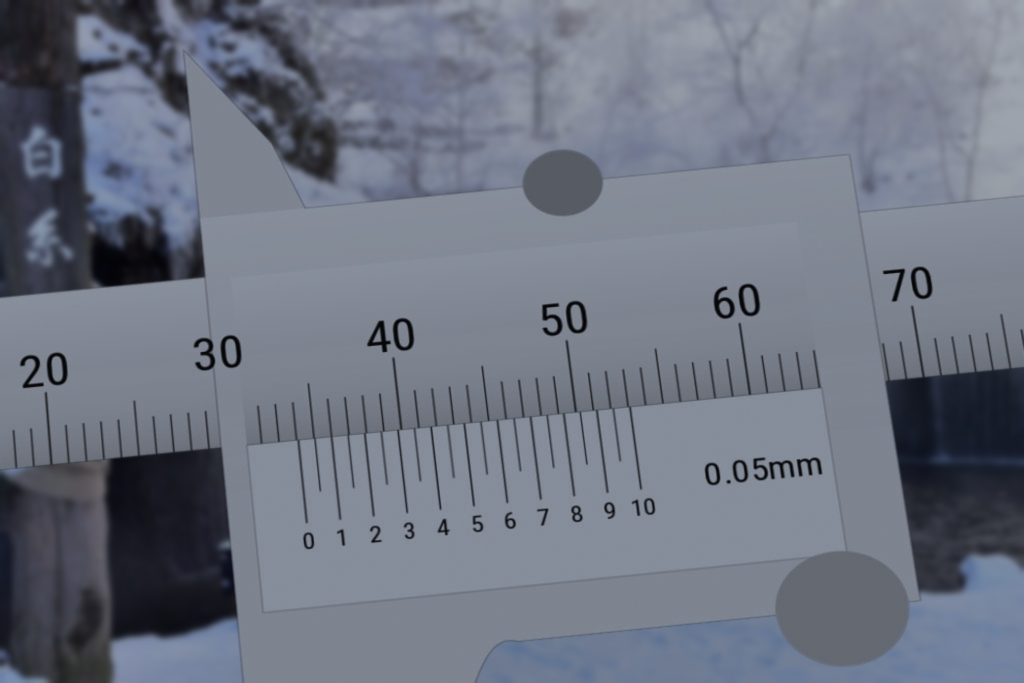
34.1 mm
